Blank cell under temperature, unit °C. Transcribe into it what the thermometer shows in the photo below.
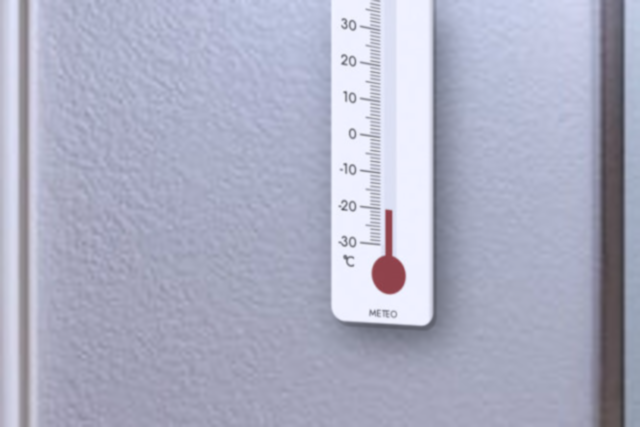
-20 °C
